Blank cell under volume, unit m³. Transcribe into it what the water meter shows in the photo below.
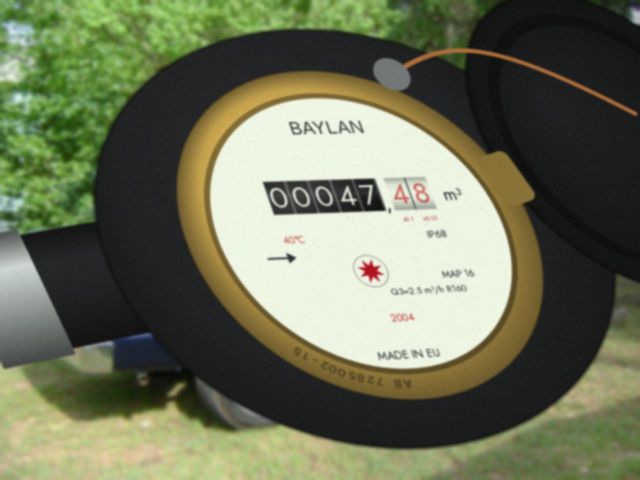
47.48 m³
